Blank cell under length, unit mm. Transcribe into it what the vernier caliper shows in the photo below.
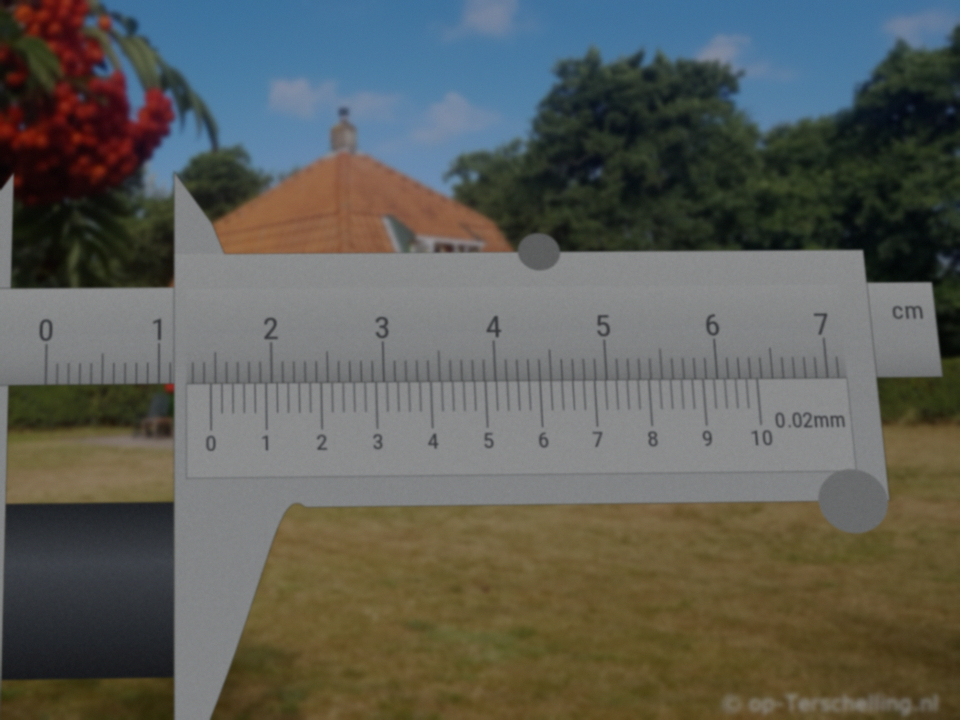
14.6 mm
